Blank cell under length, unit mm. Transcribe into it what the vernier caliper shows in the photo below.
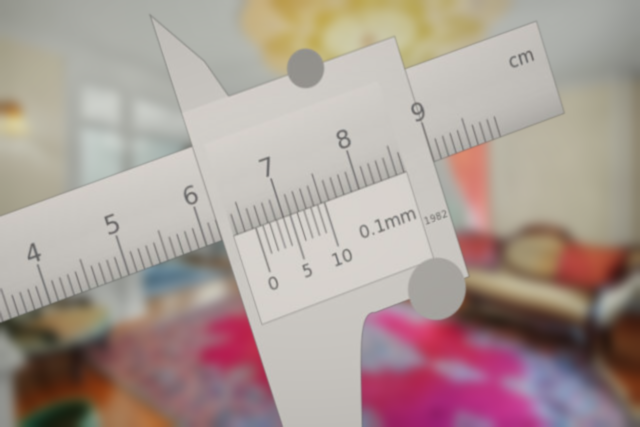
66.4 mm
